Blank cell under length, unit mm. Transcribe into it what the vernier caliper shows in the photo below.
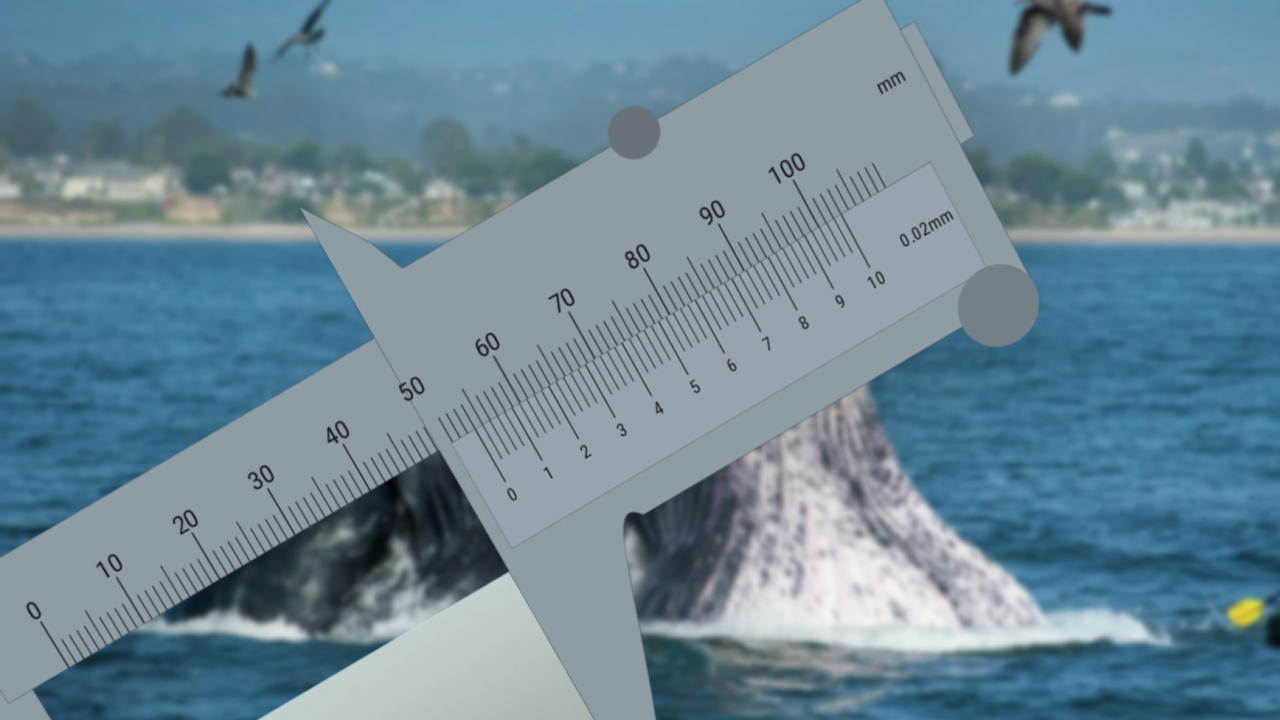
54.0 mm
